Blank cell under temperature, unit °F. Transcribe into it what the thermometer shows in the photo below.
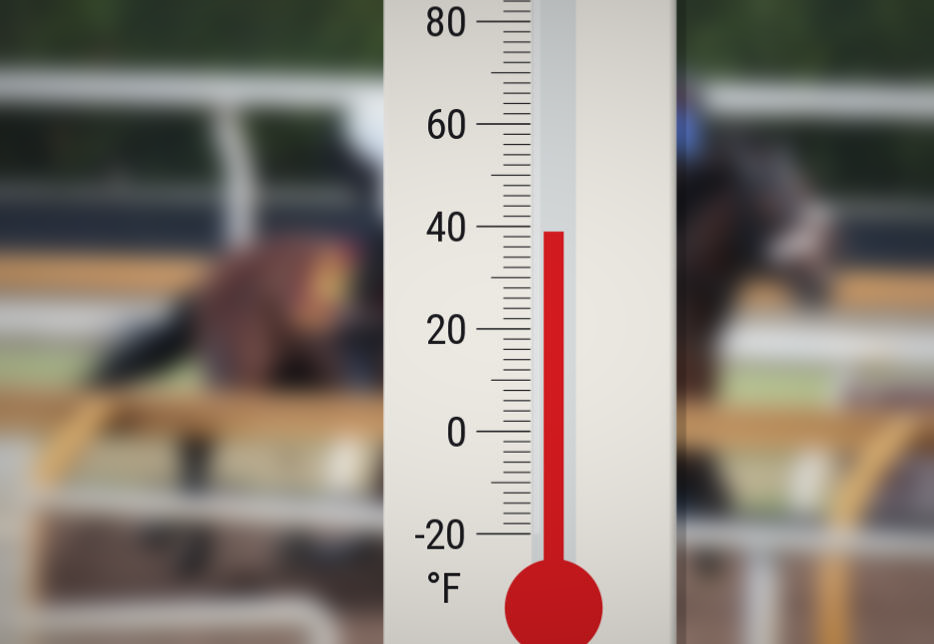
39 °F
